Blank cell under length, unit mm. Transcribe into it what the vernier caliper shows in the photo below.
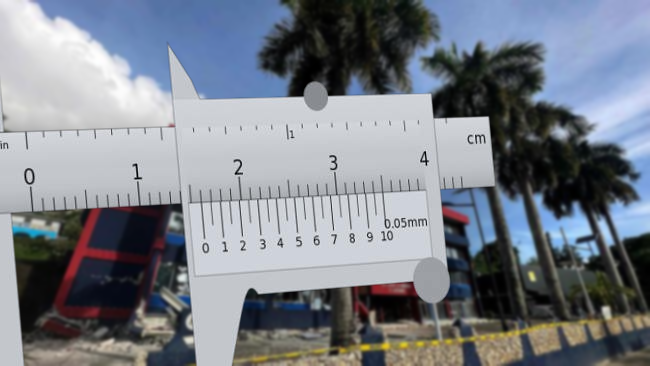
16.0 mm
